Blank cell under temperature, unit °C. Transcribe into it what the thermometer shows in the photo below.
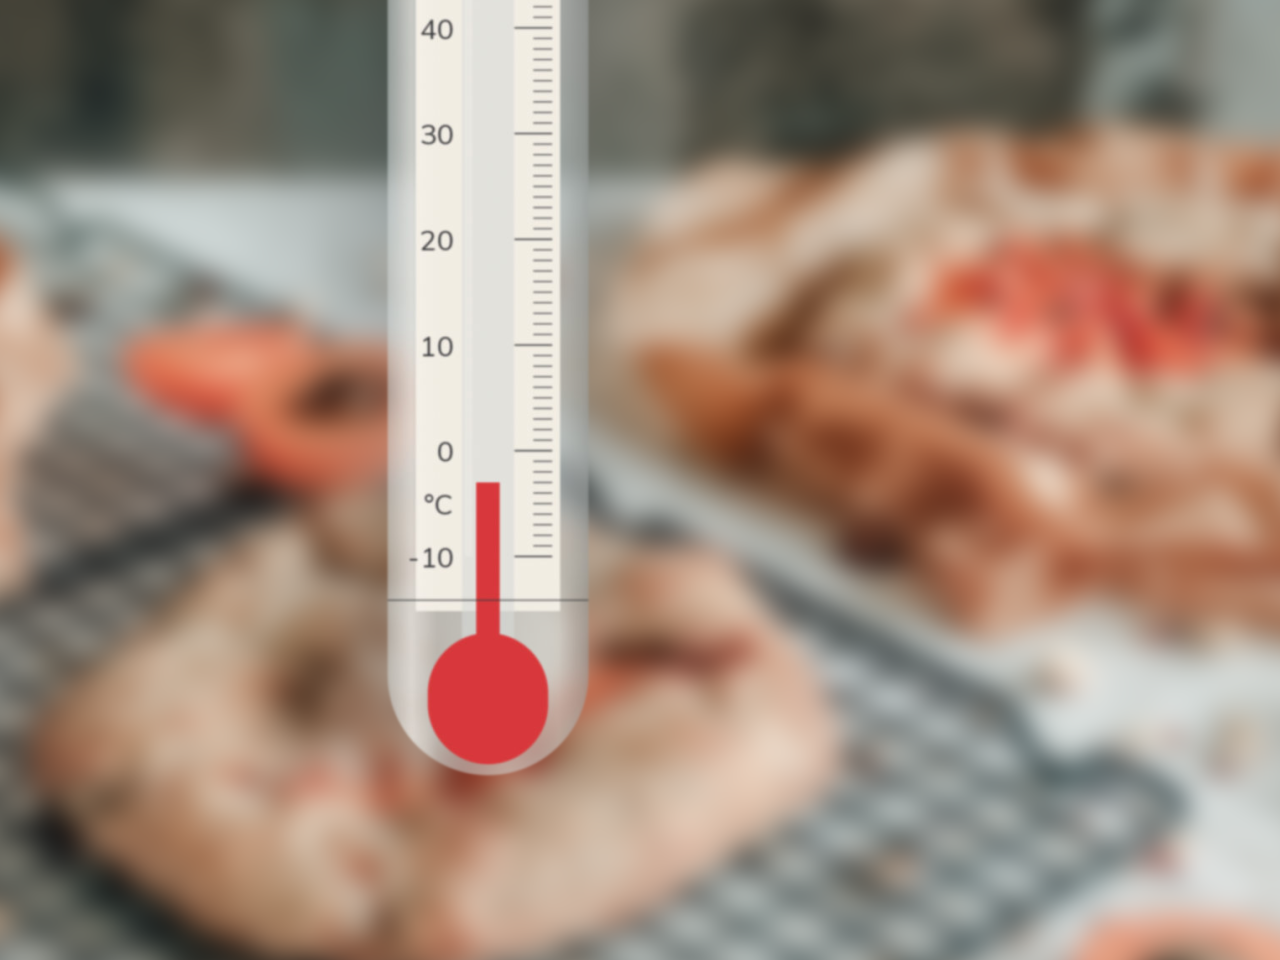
-3 °C
